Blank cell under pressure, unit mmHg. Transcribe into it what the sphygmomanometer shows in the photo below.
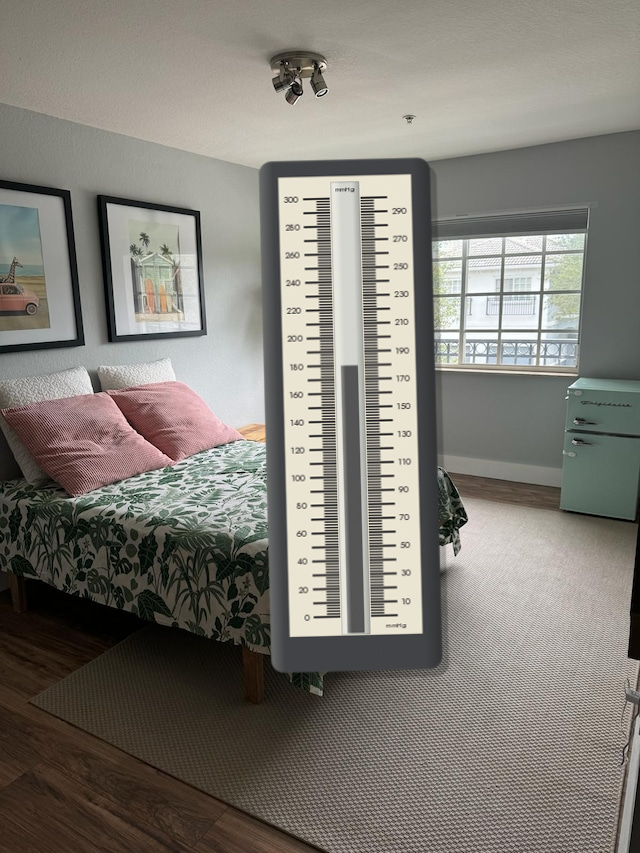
180 mmHg
